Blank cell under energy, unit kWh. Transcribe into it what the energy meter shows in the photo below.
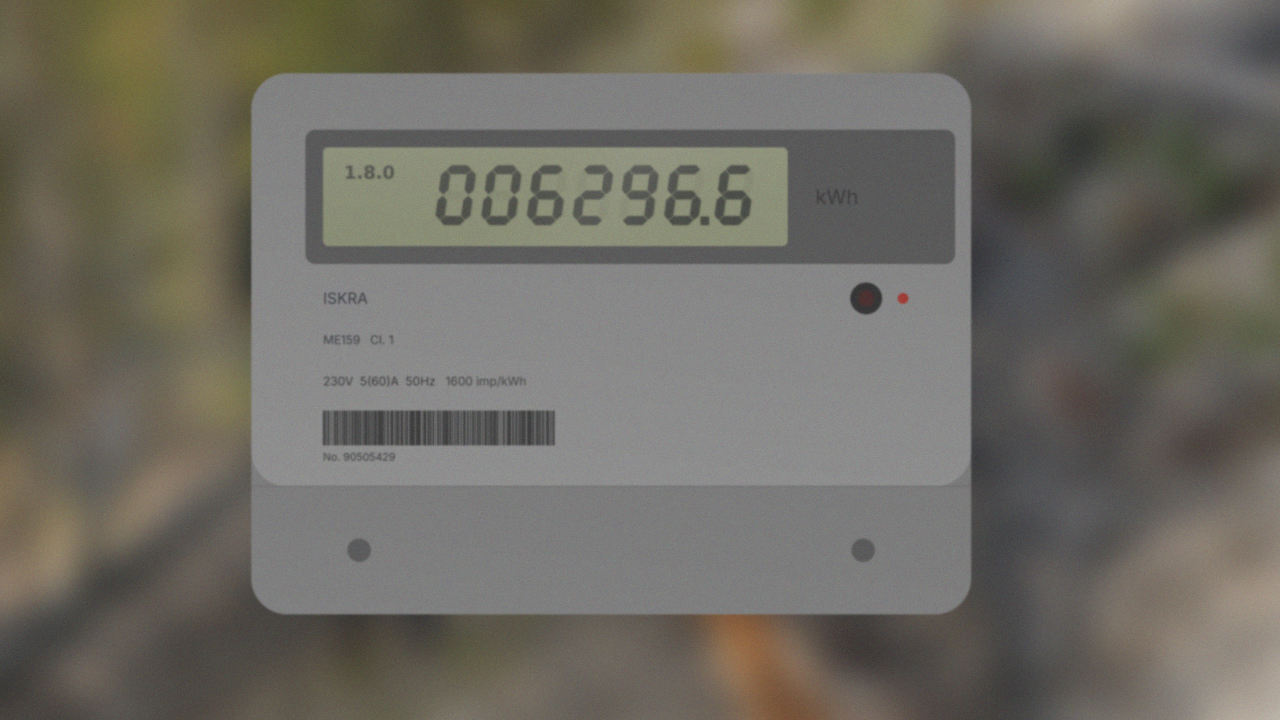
6296.6 kWh
